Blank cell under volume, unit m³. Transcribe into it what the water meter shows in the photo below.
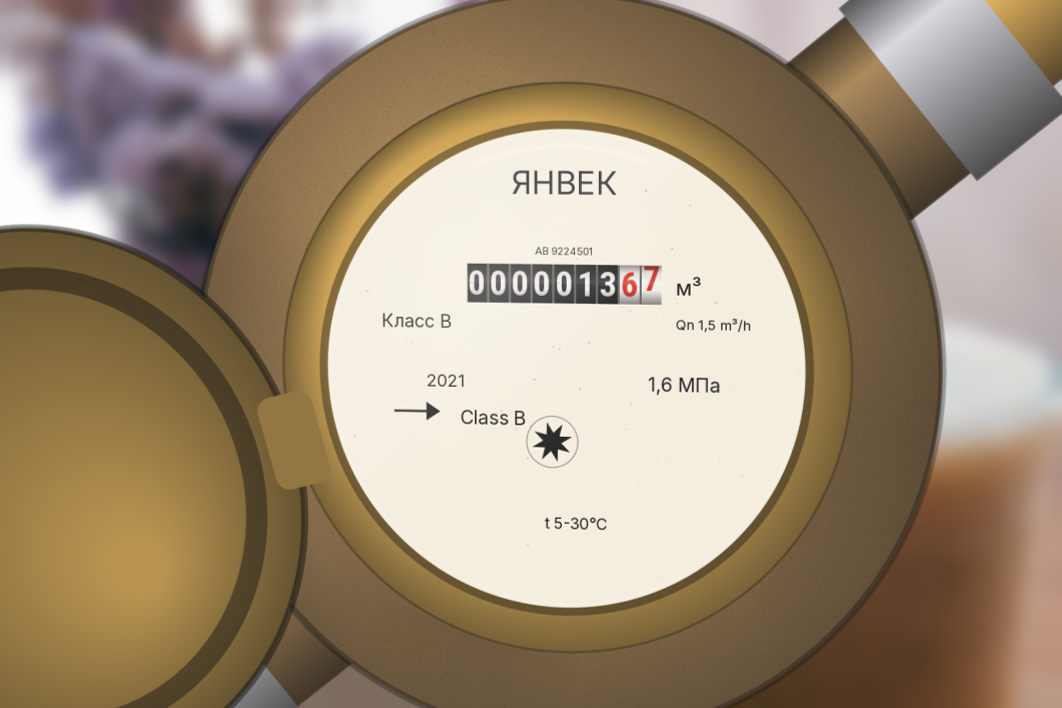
13.67 m³
